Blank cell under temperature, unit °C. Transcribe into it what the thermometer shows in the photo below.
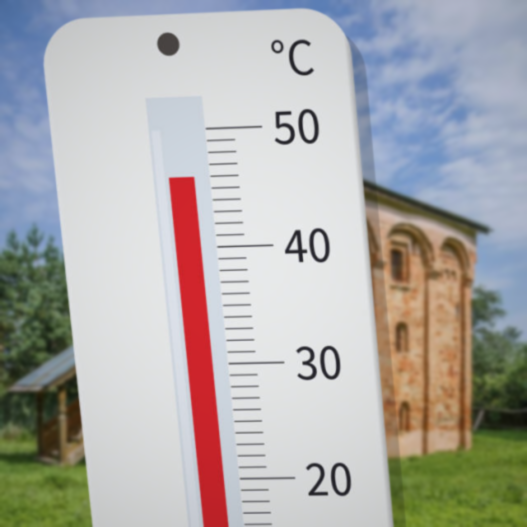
46 °C
